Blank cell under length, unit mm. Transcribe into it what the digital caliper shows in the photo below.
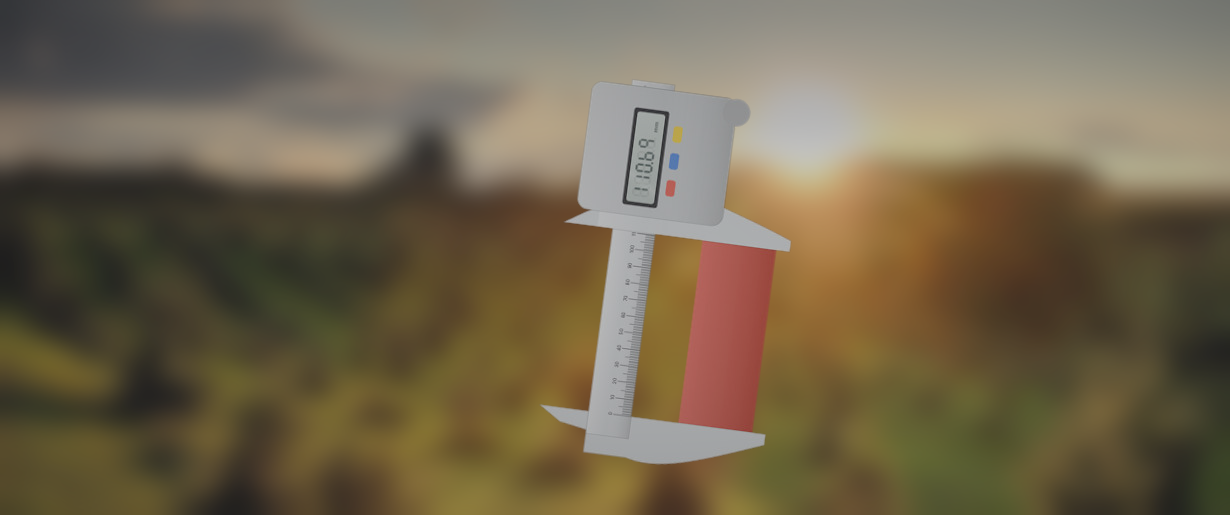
110.69 mm
